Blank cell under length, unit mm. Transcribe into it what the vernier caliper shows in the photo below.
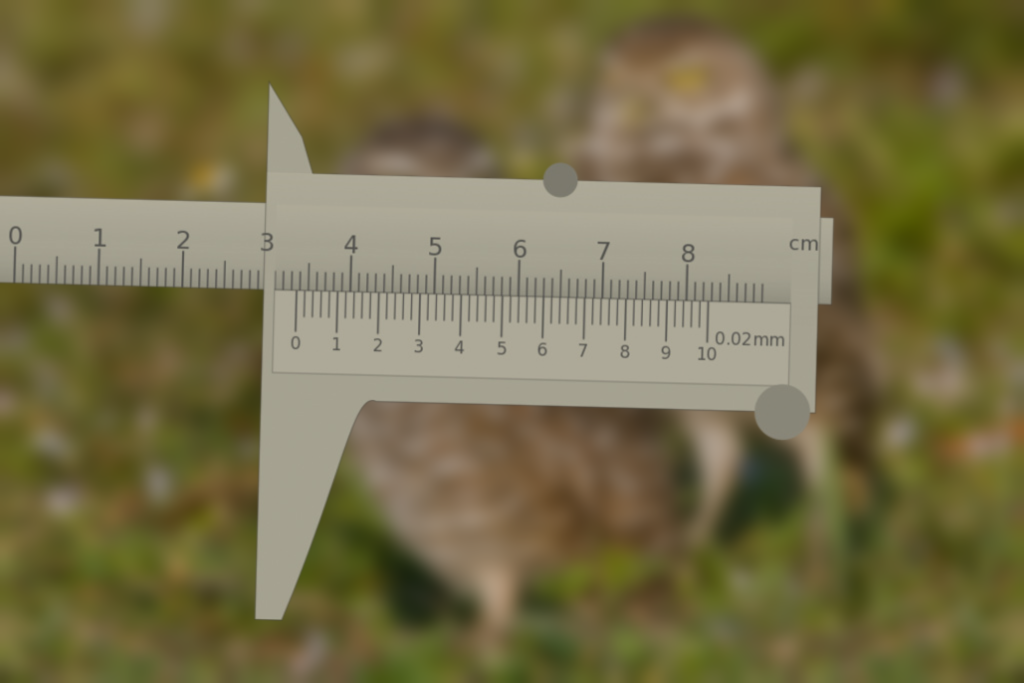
33.6 mm
